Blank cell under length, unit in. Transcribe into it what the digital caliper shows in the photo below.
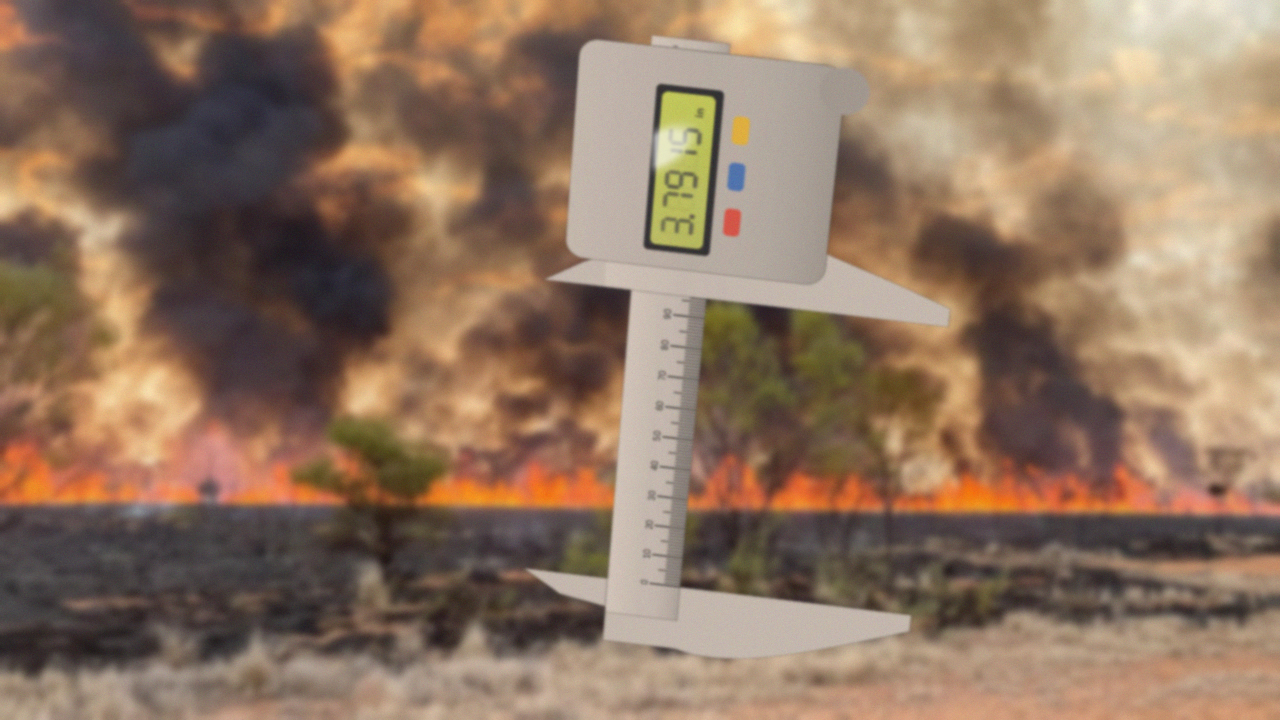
3.7915 in
